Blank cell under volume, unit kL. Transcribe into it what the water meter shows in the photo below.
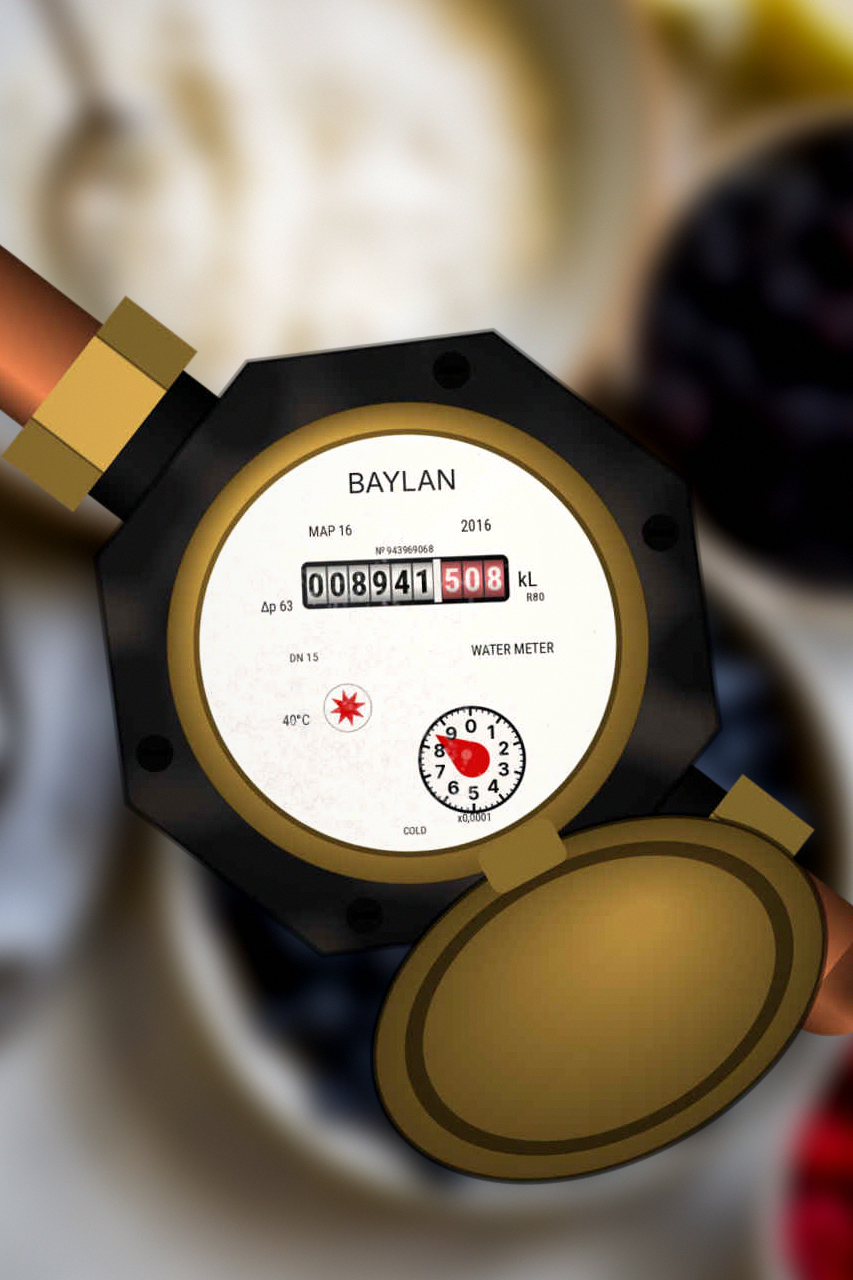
8941.5088 kL
